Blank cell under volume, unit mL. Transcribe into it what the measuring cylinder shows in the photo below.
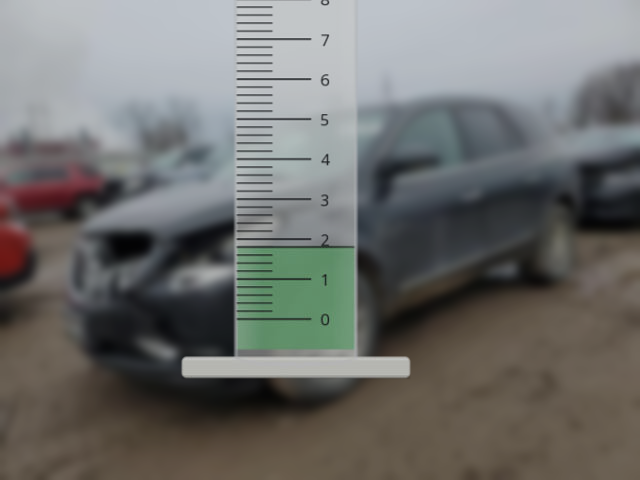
1.8 mL
